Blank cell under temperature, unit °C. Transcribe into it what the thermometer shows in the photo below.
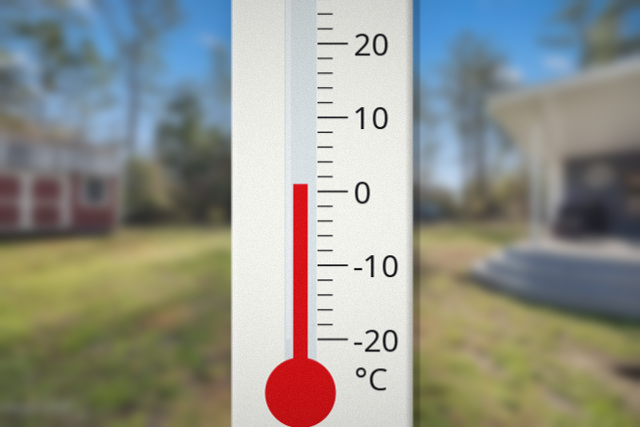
1 °C
